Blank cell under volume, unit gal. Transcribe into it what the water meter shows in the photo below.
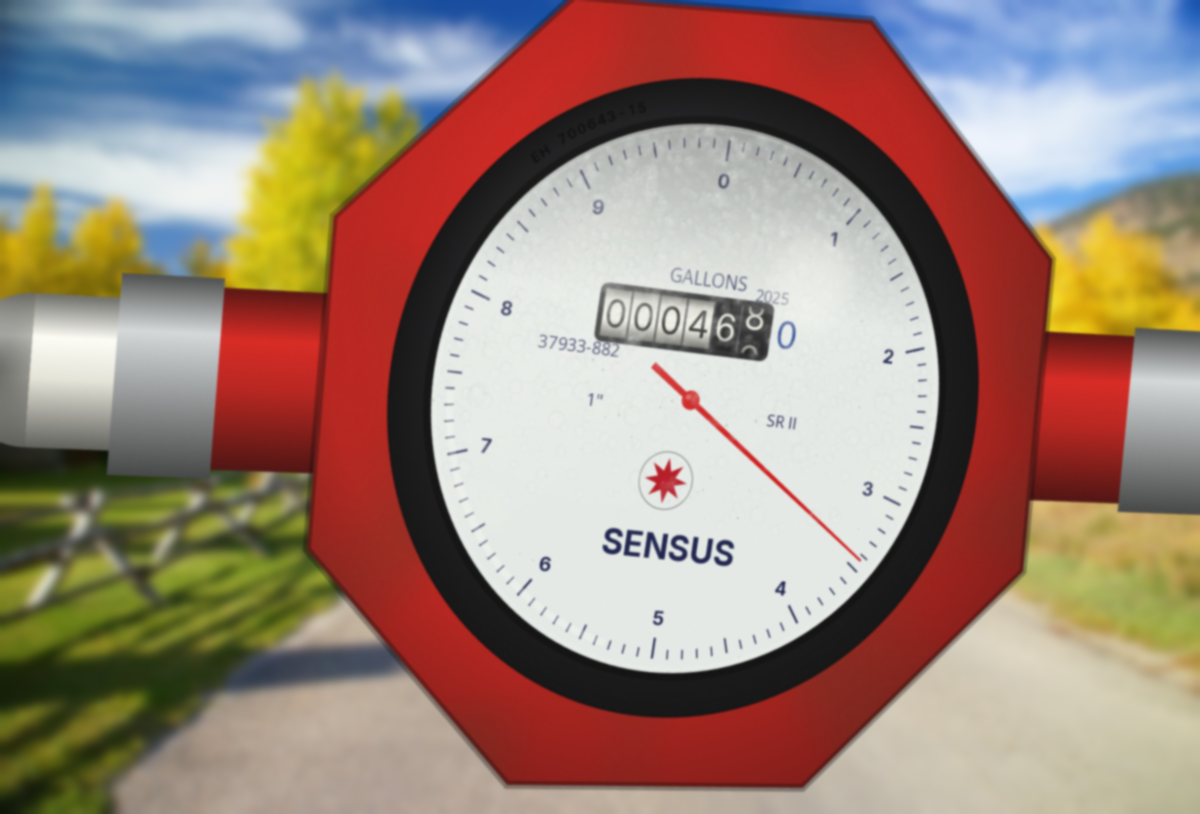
4683.4 gal
